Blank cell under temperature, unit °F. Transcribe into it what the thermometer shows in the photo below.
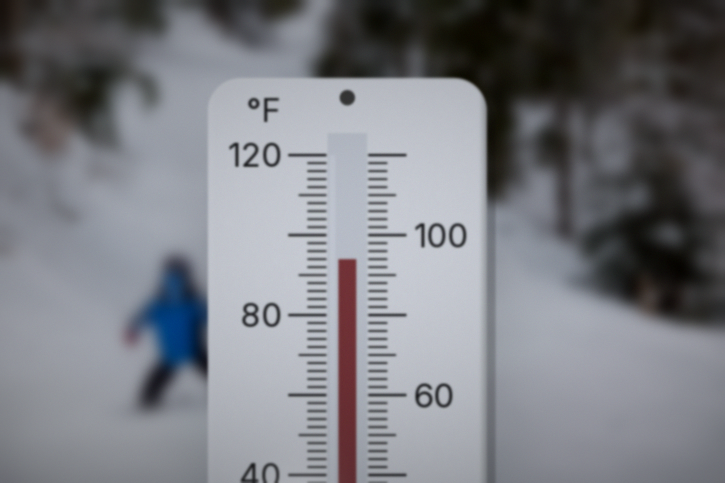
94 °F
